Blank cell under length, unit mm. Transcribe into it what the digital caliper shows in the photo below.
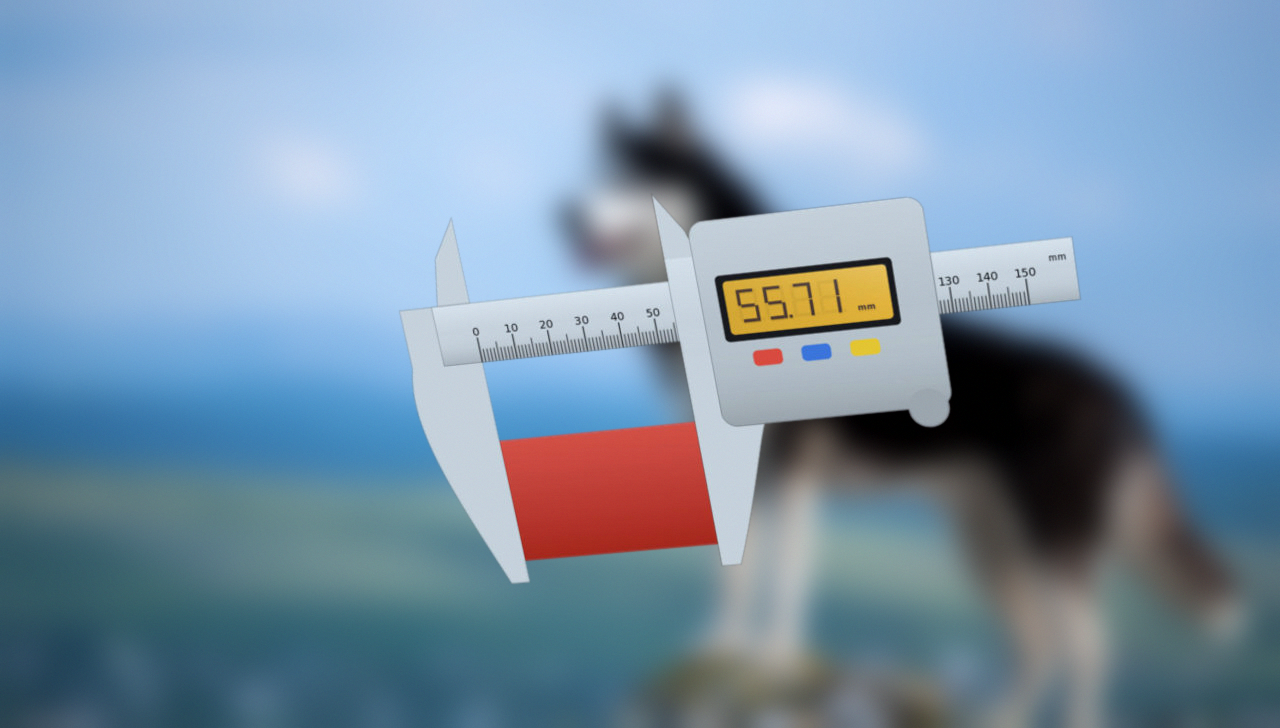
55.71 mm
